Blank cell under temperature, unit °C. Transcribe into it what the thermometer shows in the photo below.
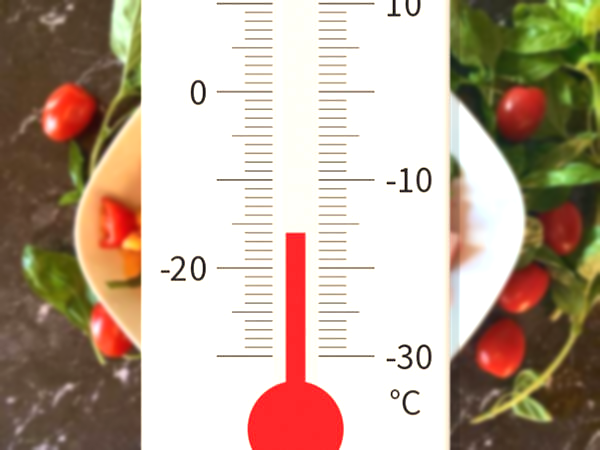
-16 °C
